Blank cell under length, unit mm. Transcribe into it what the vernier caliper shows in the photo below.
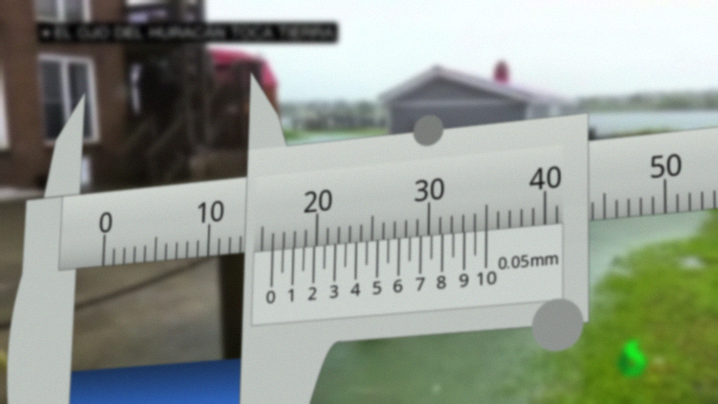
16.0 mm
